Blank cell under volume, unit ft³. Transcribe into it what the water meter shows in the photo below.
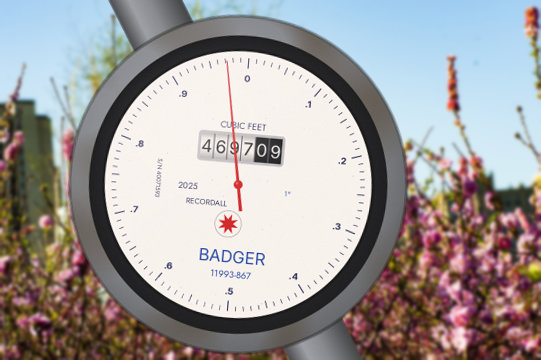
469708.97 ft³
